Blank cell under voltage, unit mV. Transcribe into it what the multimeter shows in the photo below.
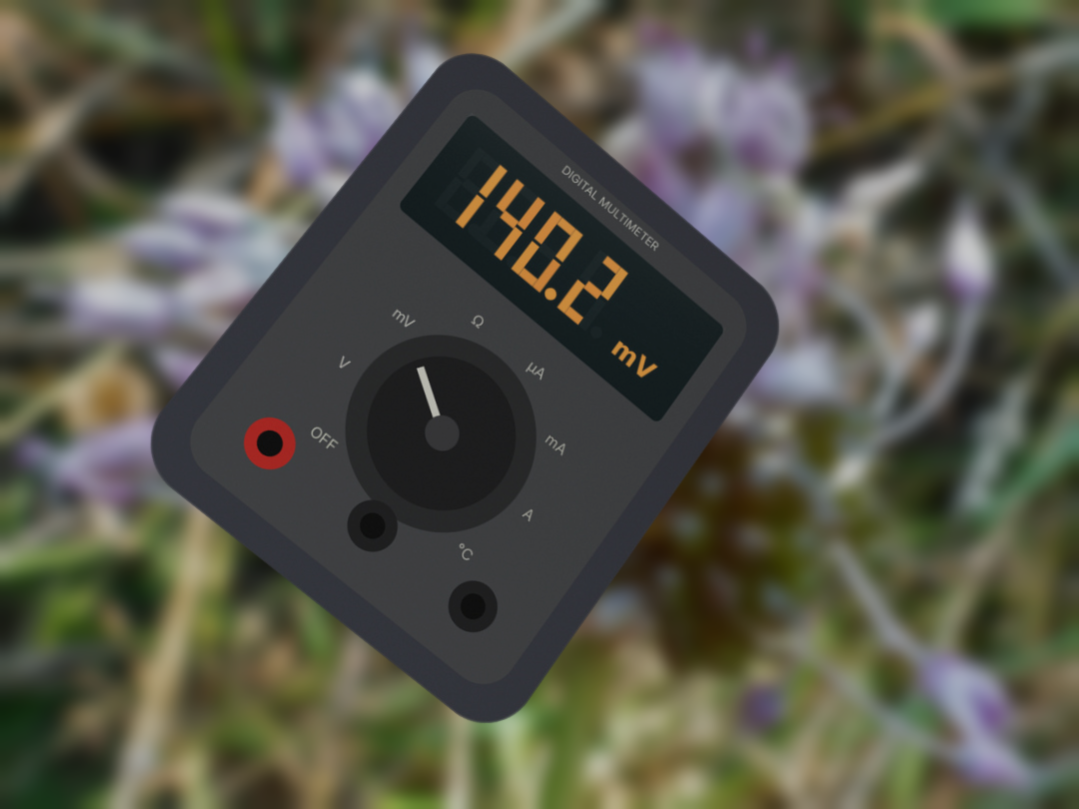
140.2 mV
